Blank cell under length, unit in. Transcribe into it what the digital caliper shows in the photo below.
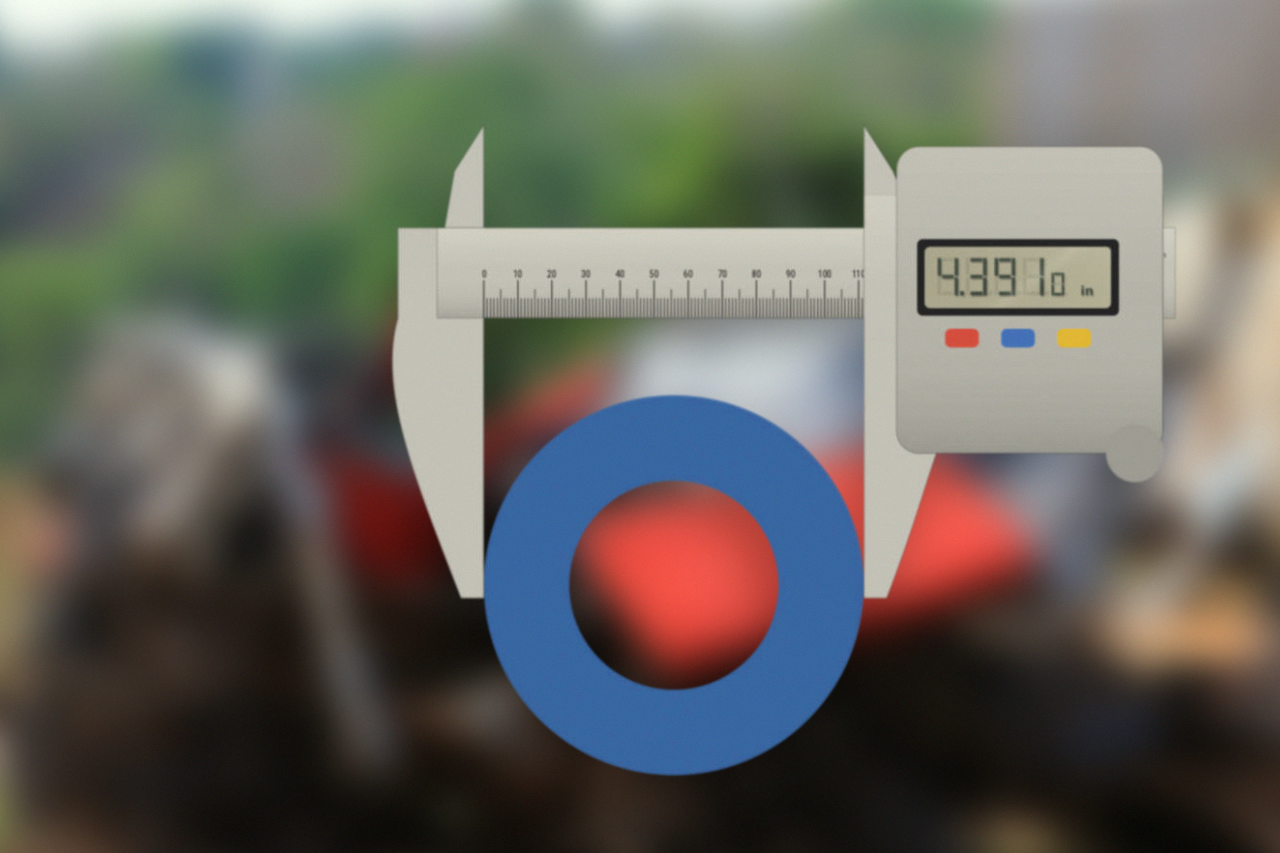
4.3910 in
